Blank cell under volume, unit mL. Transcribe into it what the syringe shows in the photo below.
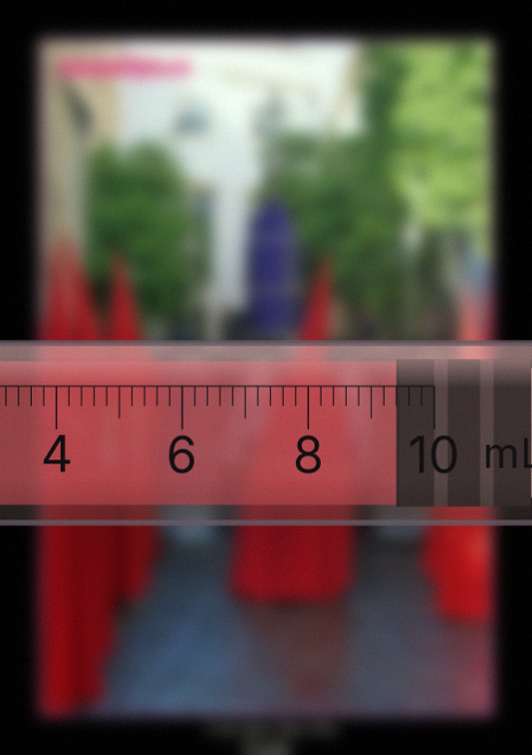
9.4 mL
